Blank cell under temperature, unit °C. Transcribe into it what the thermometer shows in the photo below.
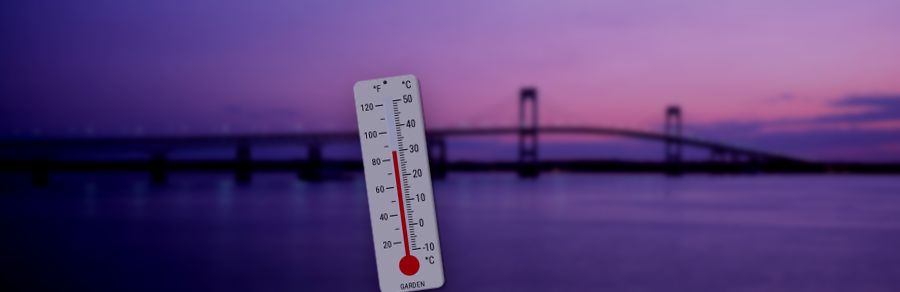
30 °C
